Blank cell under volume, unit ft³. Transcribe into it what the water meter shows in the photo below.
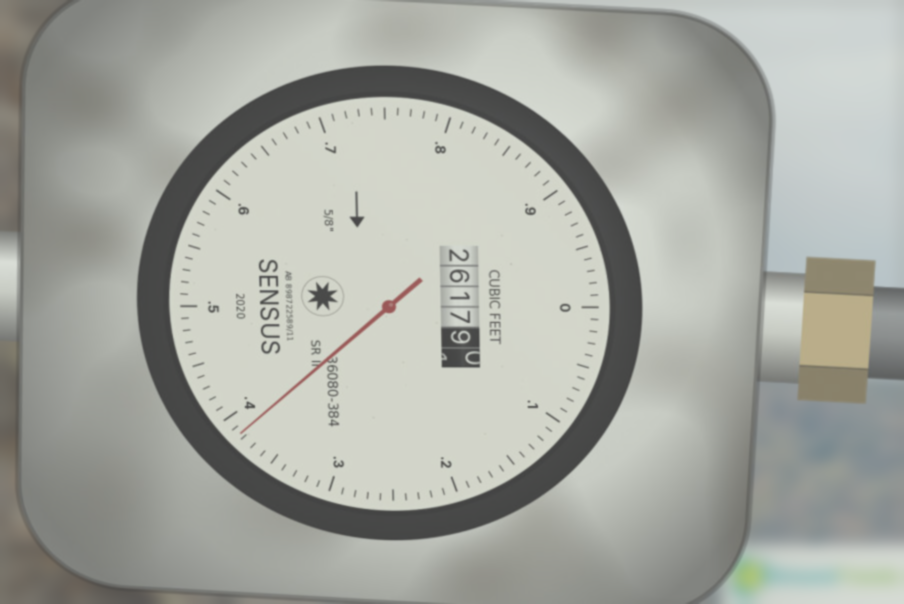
261790.38 ft³
